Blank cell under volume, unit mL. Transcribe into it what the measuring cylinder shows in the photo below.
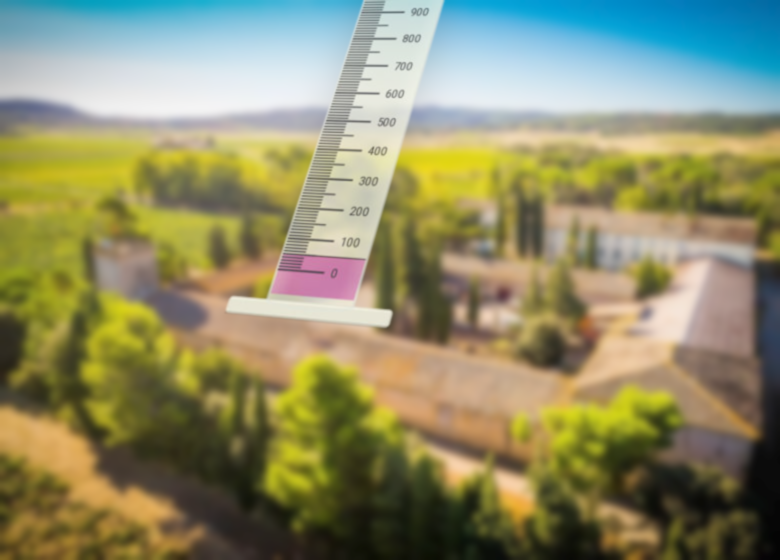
50 mL
